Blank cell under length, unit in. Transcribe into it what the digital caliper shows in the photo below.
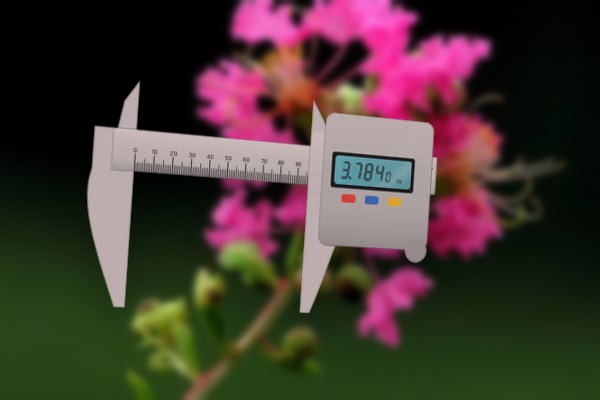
3.7840 in
